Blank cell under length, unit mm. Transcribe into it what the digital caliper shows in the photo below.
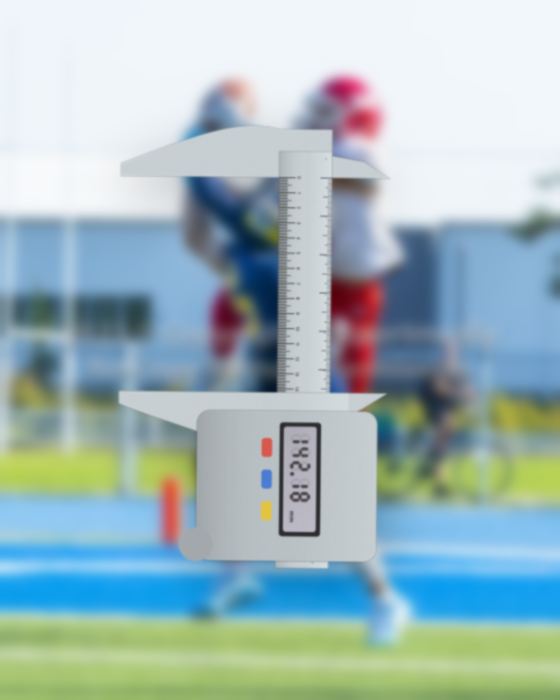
142.18 mm
